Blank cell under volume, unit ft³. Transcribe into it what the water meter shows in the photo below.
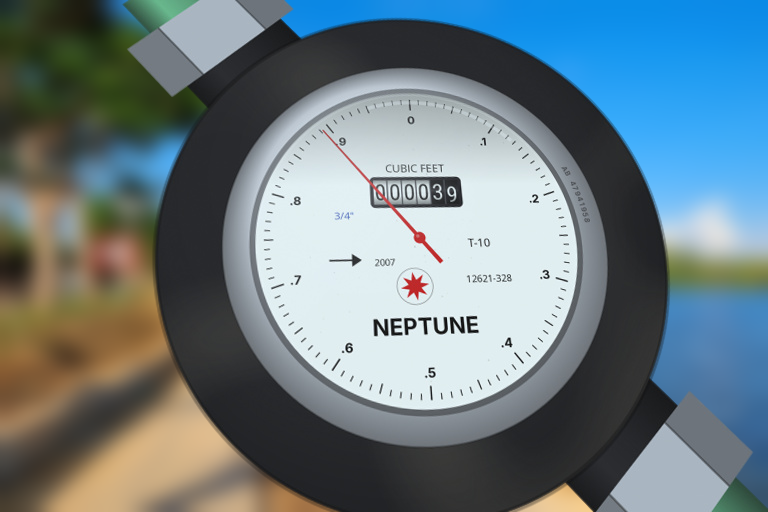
38.89 ft³
